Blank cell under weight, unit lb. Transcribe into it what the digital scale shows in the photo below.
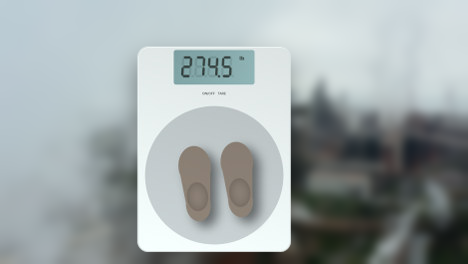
274.5 lb
